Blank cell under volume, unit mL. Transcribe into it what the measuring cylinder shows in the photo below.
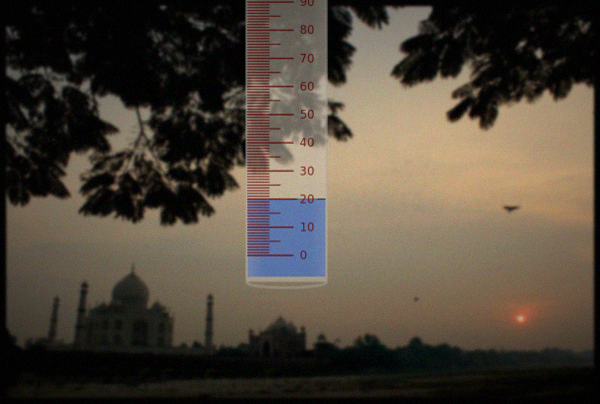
20 mL
